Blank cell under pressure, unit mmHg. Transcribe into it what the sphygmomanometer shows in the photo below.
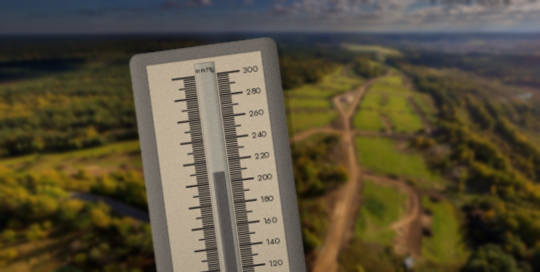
210 mmHg
